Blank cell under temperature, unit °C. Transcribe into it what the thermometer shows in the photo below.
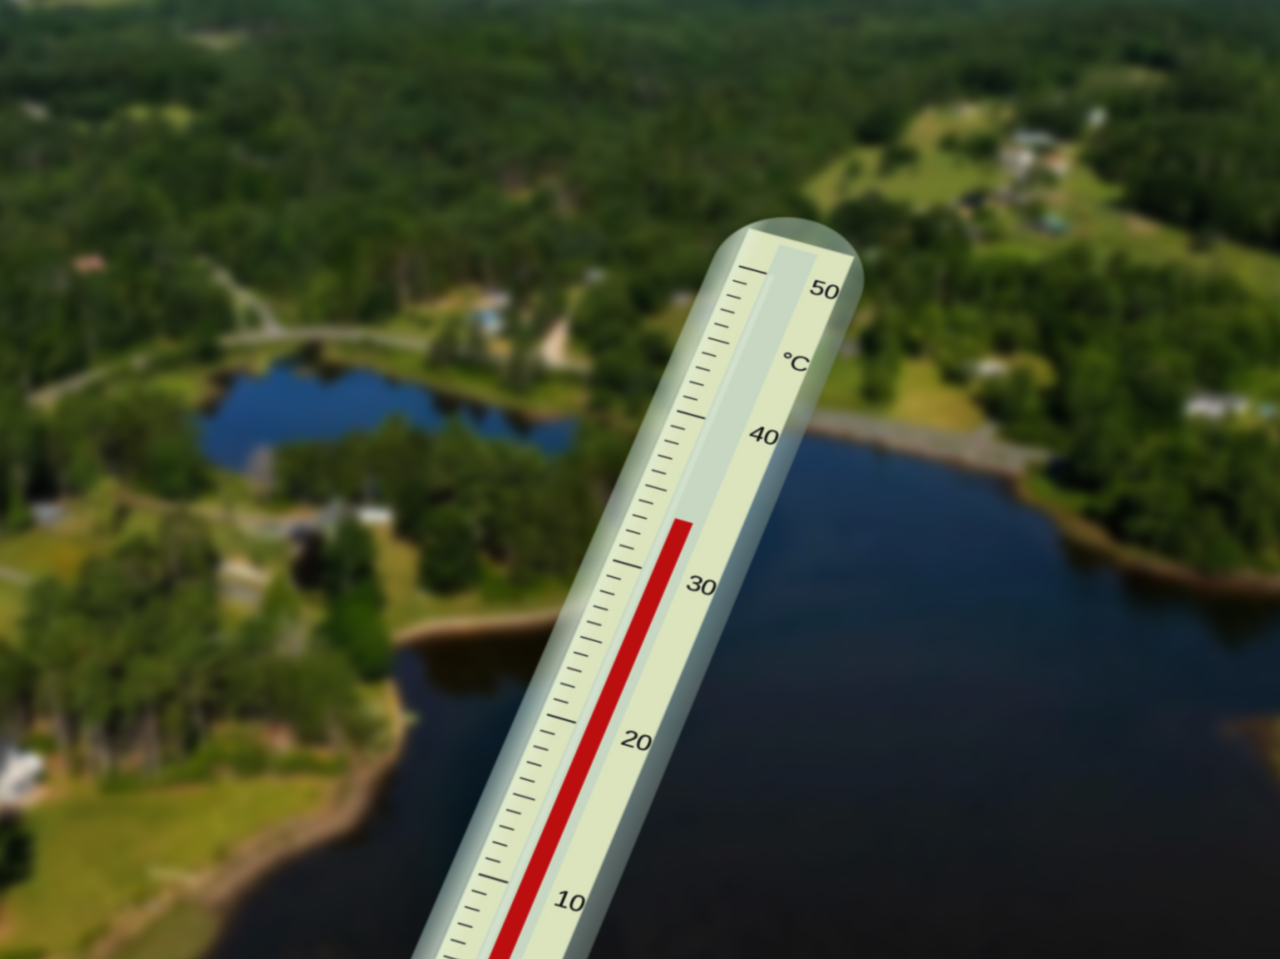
33.5 °C
